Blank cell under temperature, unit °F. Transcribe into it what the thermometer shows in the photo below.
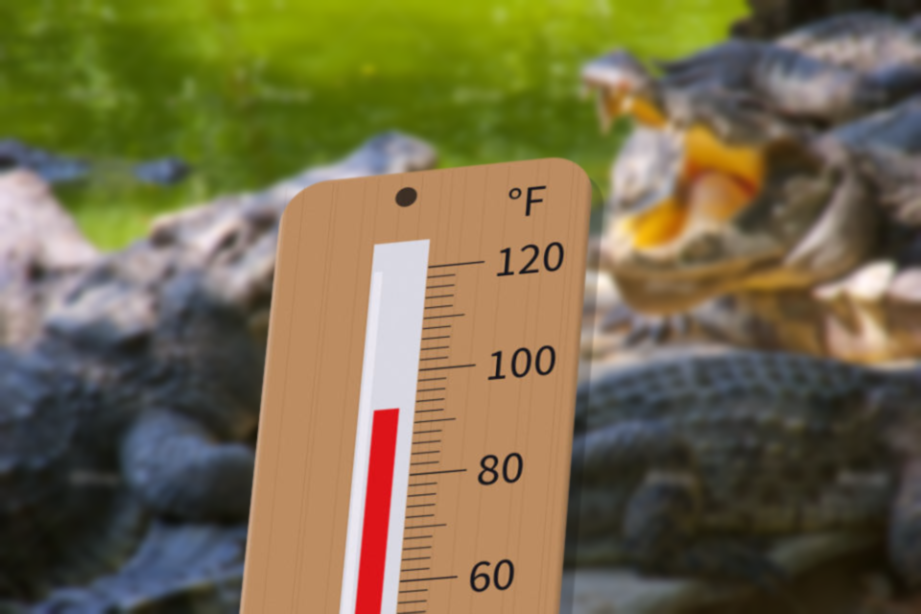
93 °F
